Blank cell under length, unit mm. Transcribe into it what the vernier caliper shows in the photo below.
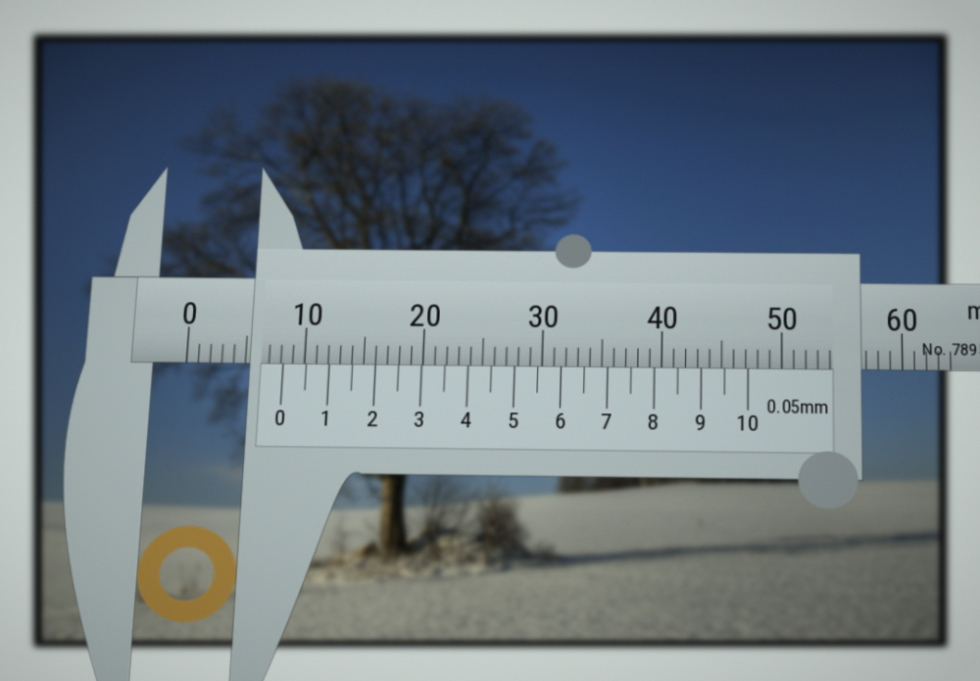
8.2 mm
